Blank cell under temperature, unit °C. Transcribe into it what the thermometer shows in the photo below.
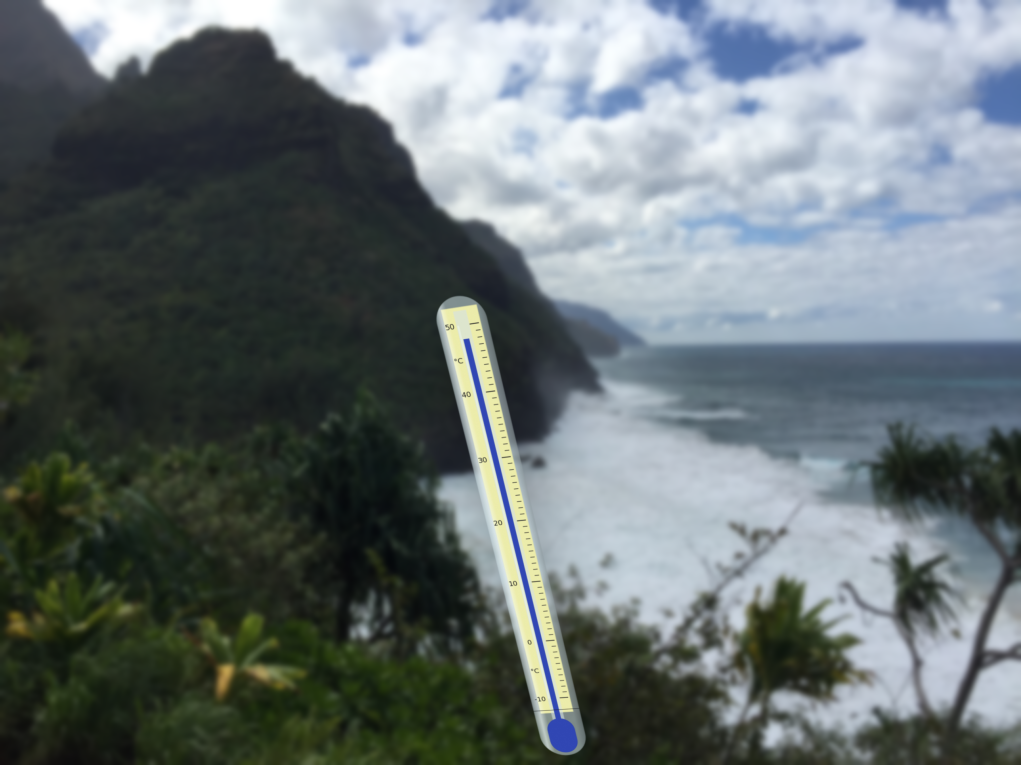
48 °C
